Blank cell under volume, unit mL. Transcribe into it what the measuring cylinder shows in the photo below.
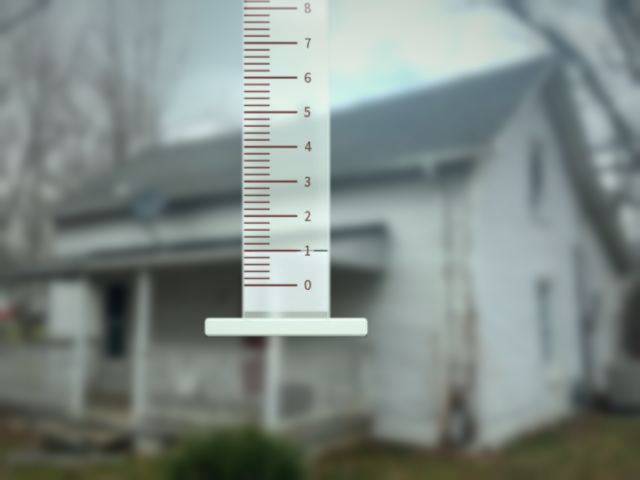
1 mL
